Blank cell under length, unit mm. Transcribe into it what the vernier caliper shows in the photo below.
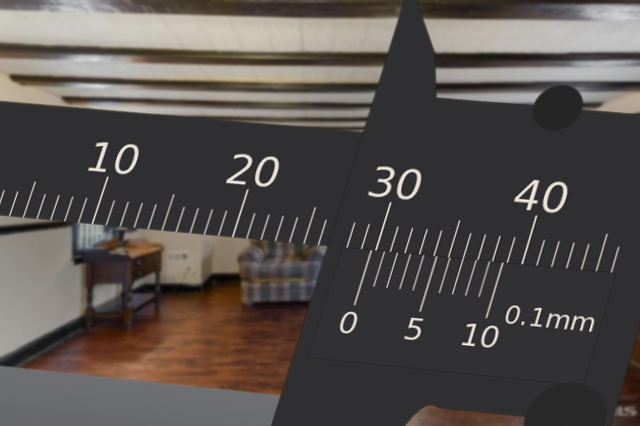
29.7 mm
